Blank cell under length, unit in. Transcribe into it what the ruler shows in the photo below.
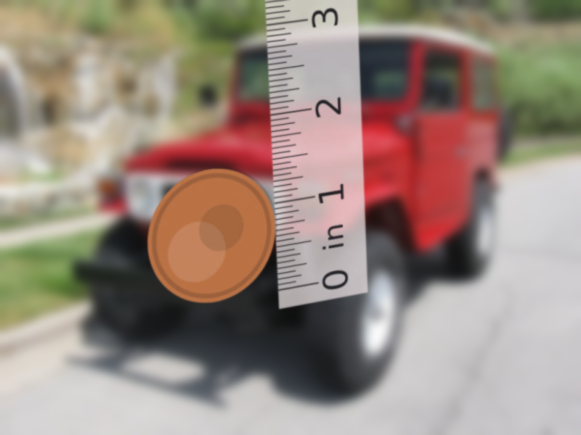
1.5 in
